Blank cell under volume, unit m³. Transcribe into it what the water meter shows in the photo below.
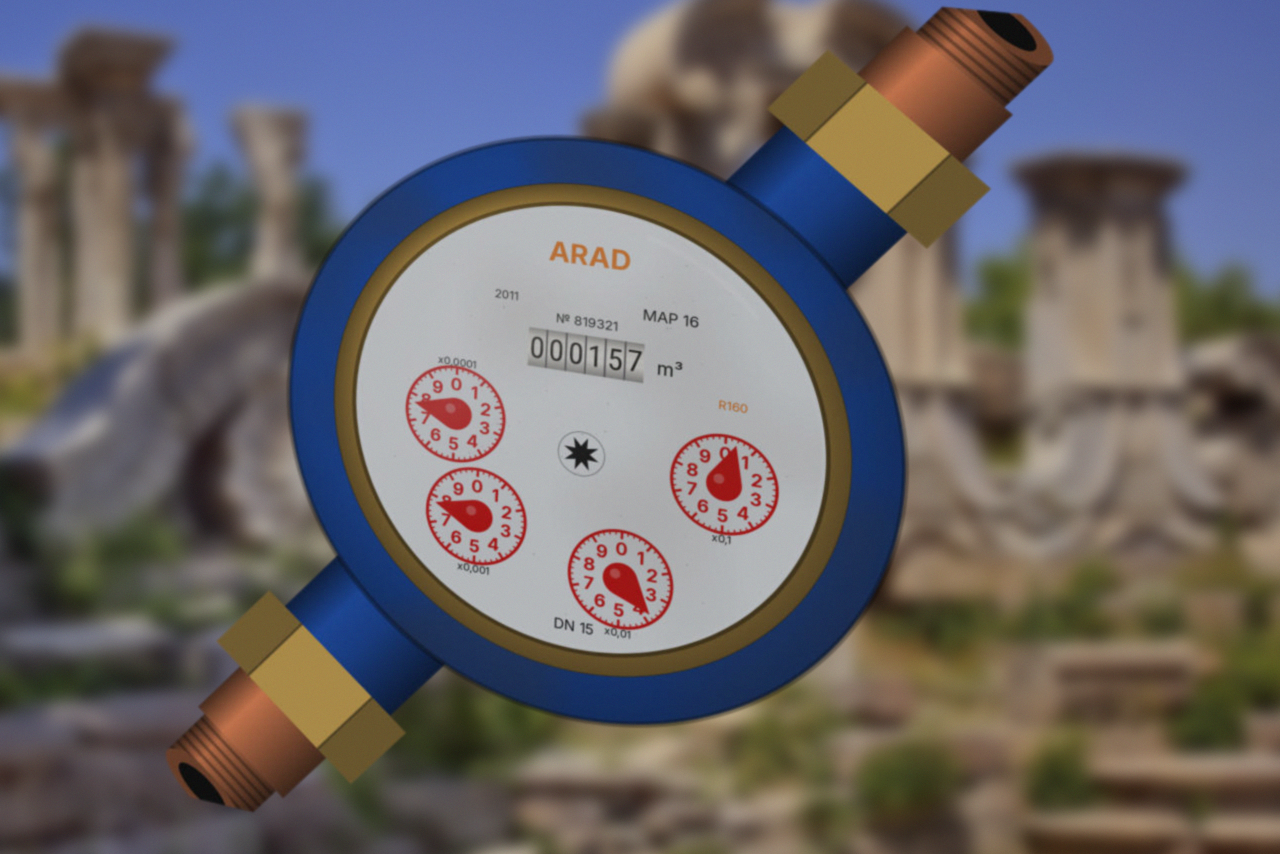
157.0377 m³
